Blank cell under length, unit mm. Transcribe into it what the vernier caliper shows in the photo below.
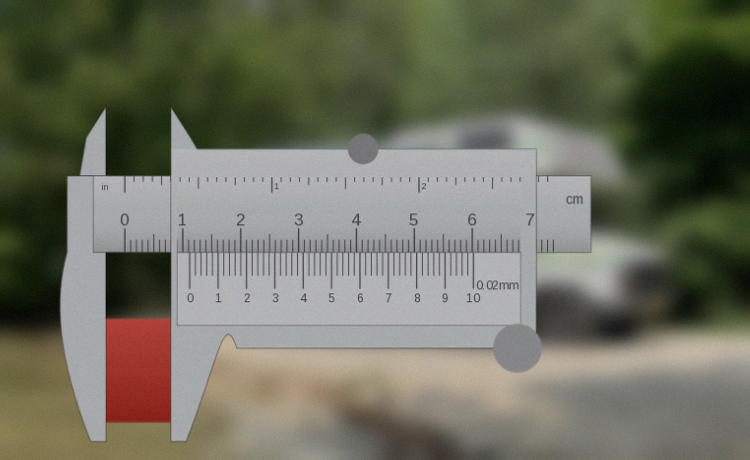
11.2 mm
